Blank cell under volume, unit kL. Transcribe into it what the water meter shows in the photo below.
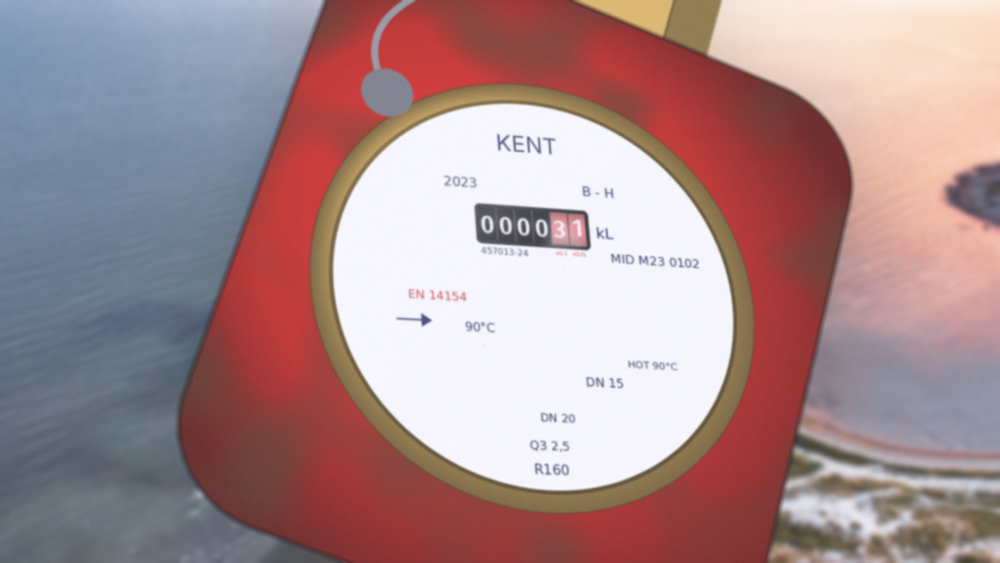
0.31 kL
